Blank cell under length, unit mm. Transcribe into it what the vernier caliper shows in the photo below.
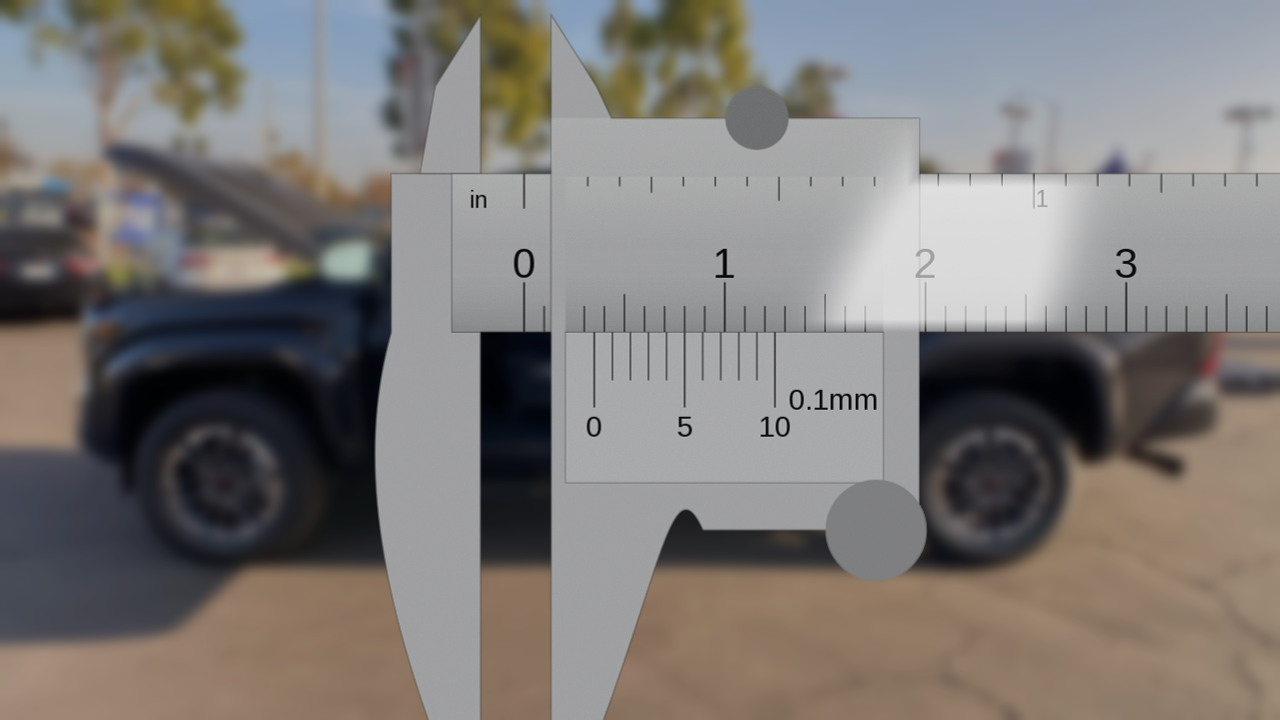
3.5 mm
